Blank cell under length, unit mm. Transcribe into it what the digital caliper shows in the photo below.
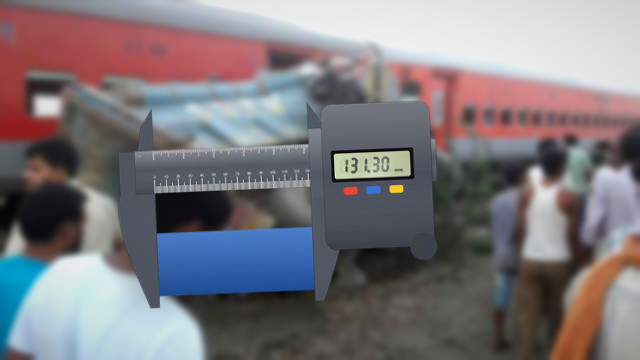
131.30 mm
